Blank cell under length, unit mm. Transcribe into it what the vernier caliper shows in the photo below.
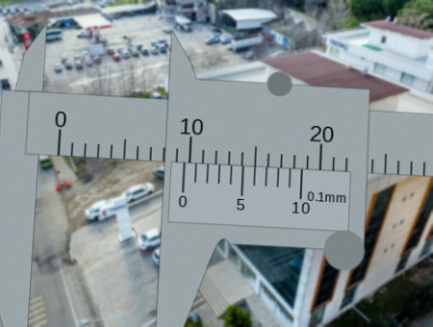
9.6 mm
